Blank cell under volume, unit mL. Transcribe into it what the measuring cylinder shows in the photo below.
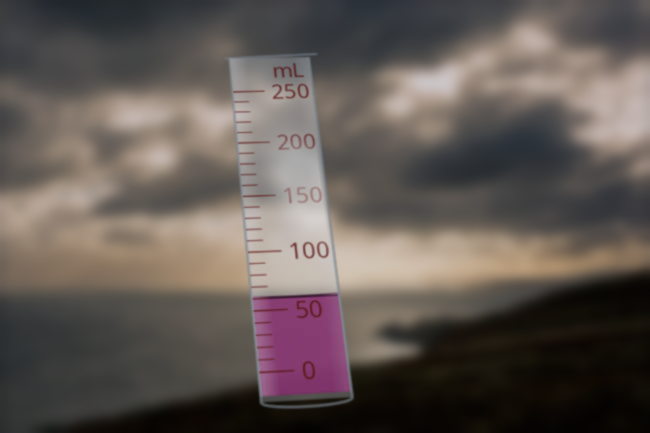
60 mL
